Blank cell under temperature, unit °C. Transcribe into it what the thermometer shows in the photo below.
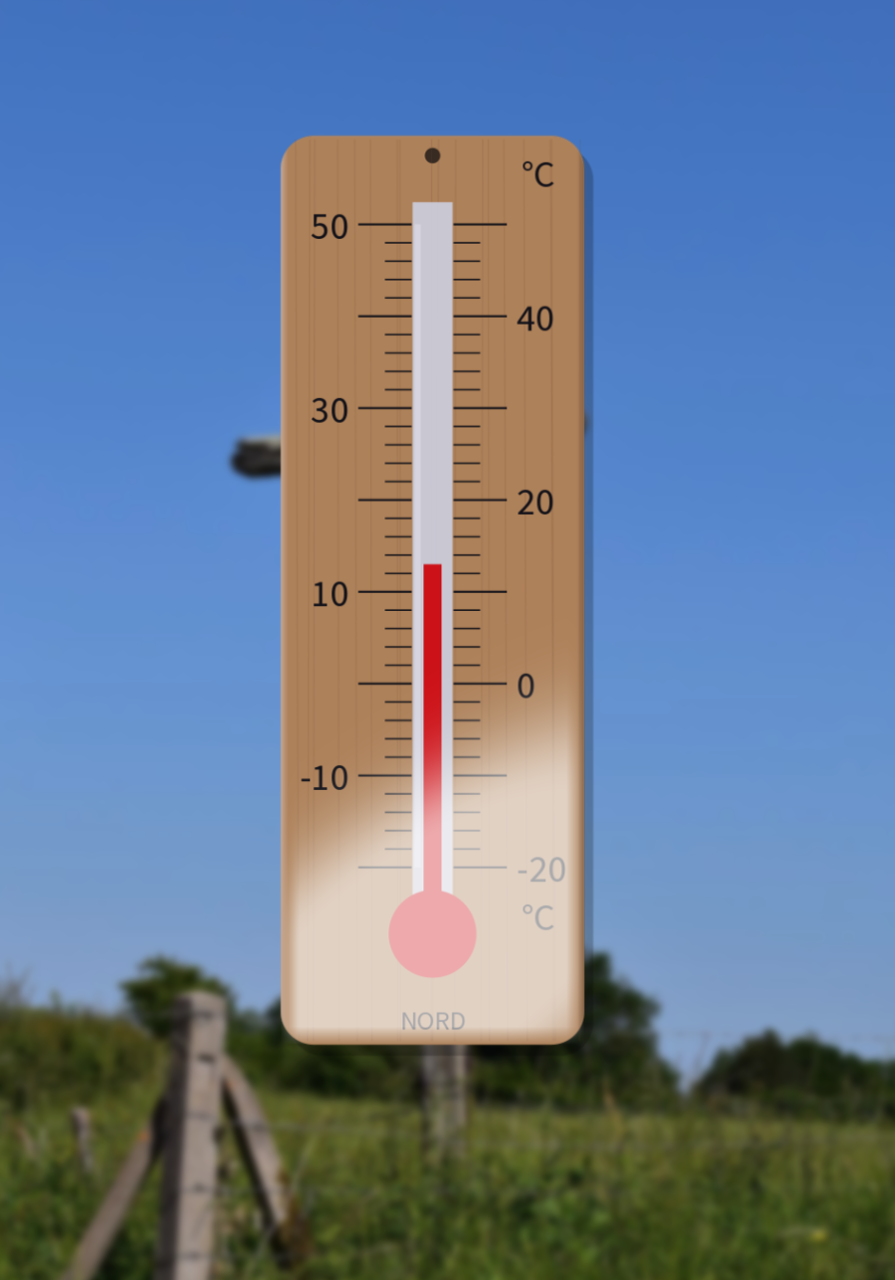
13 °C
